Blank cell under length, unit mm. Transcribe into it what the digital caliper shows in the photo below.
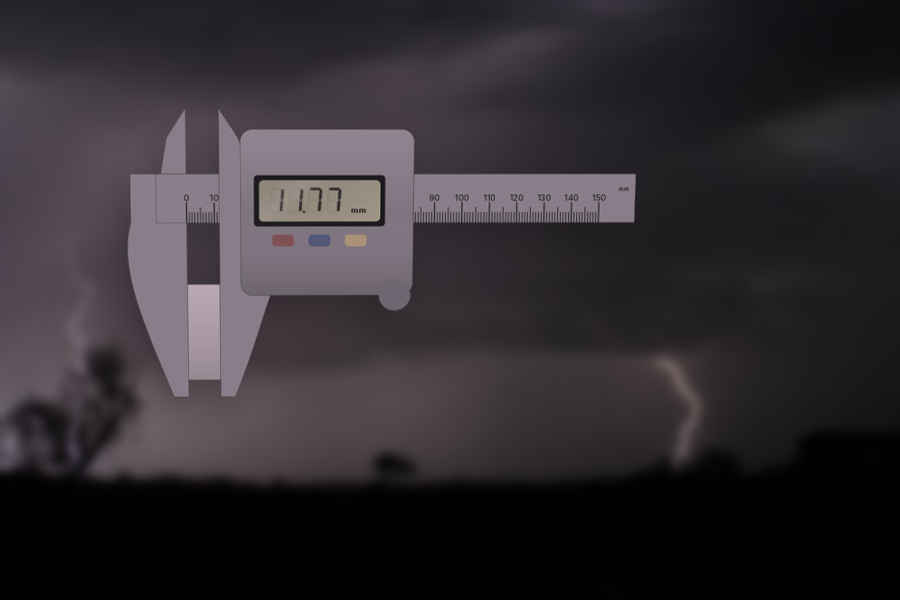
11.77 mm
